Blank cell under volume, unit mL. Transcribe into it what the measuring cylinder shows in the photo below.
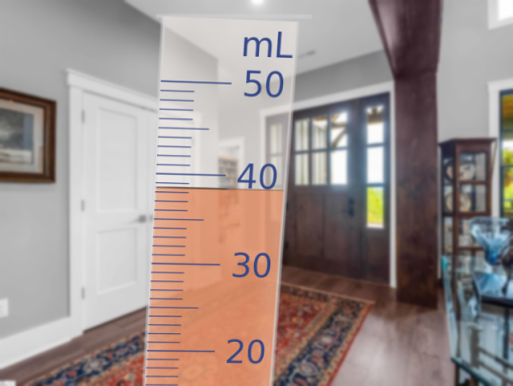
38.5 mL
